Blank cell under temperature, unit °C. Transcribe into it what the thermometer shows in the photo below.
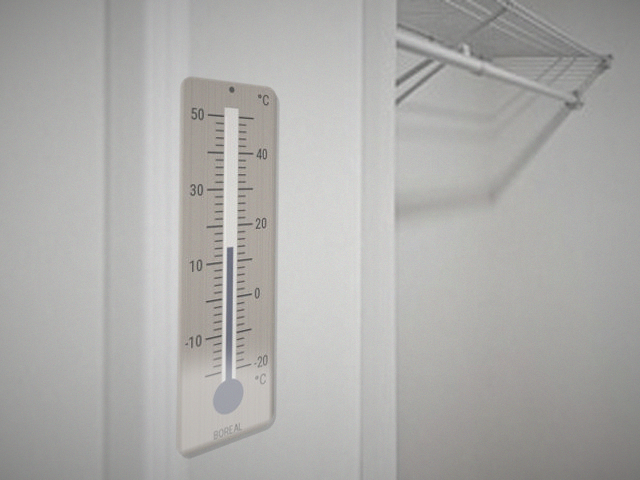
14 °C
